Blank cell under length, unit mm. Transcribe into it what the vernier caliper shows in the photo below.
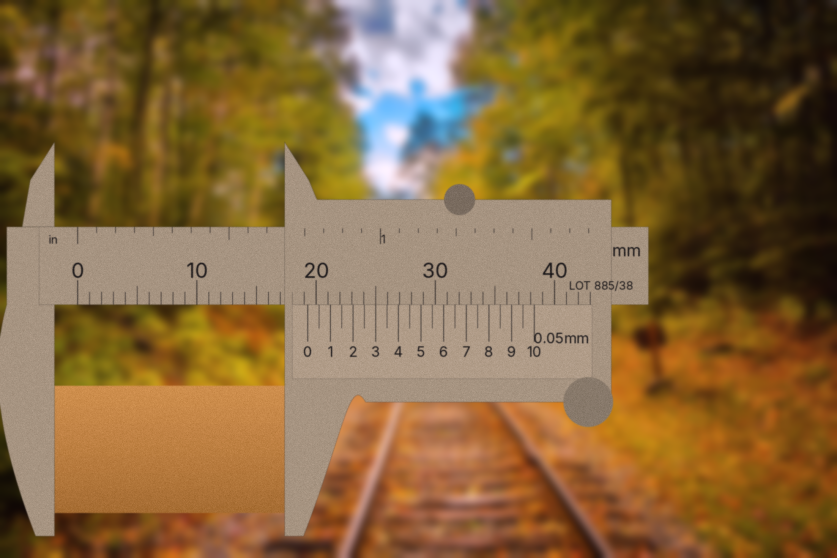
19.3 mm
